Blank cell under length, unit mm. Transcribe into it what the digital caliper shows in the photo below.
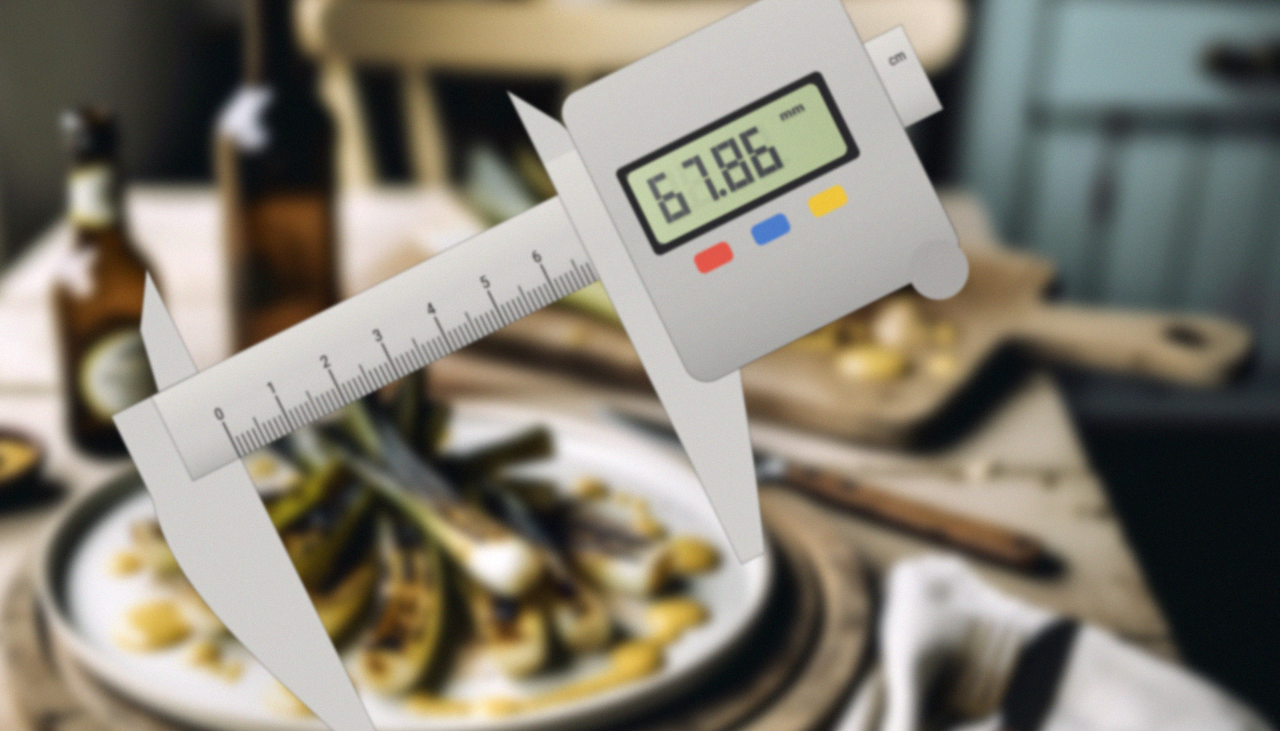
67.86 mm
